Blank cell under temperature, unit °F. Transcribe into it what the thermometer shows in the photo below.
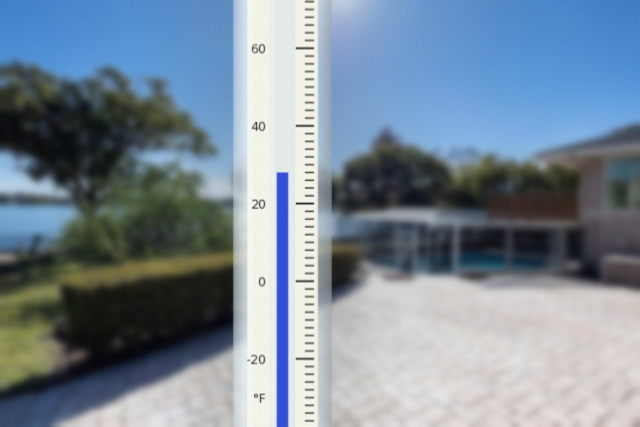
28 °F
